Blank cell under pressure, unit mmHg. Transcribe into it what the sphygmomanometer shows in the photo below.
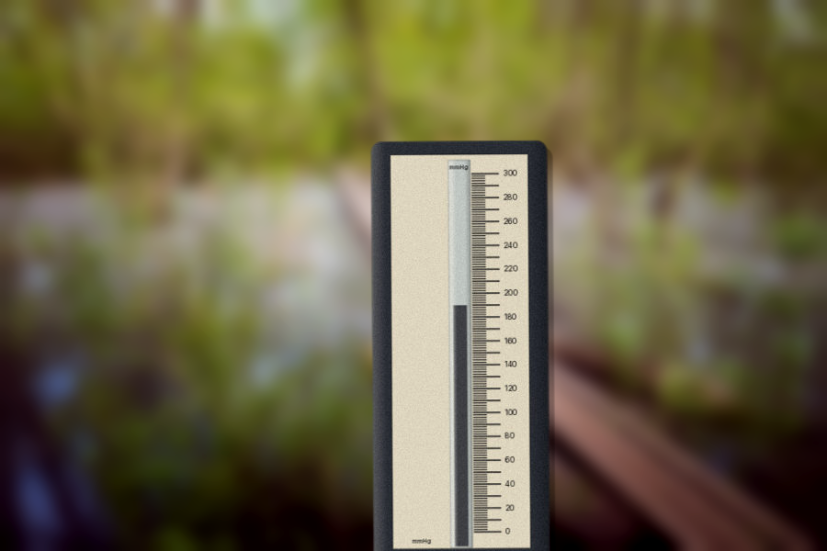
190 mmHg
